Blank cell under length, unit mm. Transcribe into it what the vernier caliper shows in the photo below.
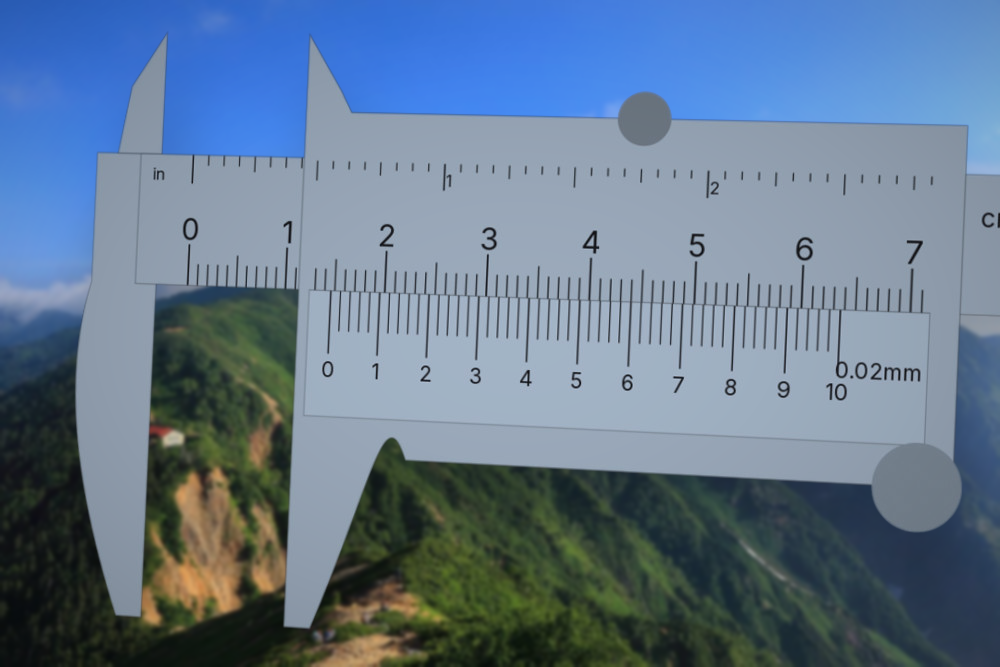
14.6 mm
